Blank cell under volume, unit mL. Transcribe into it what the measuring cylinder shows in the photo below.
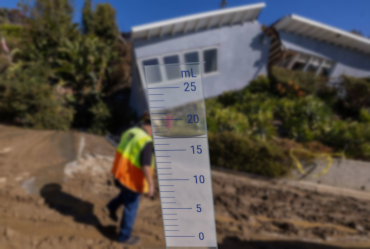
17 mL
